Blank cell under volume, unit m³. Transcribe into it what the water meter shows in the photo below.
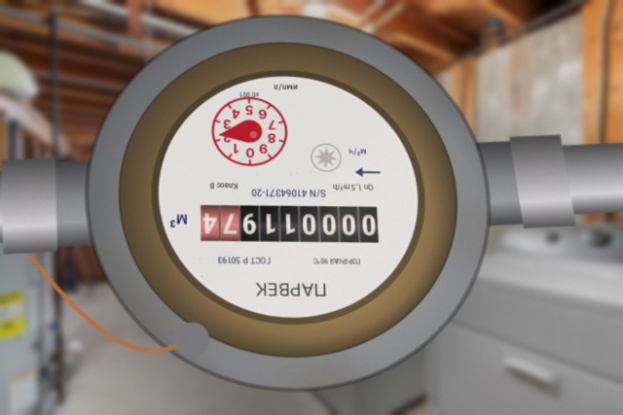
119.742 m³
